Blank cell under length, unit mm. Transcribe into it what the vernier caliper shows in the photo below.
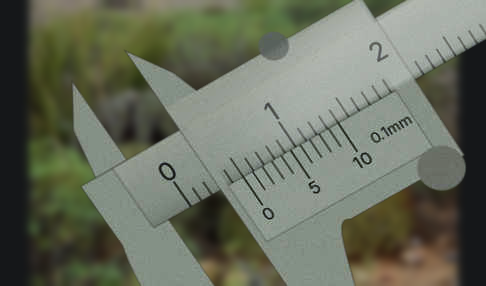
5.0 mm
